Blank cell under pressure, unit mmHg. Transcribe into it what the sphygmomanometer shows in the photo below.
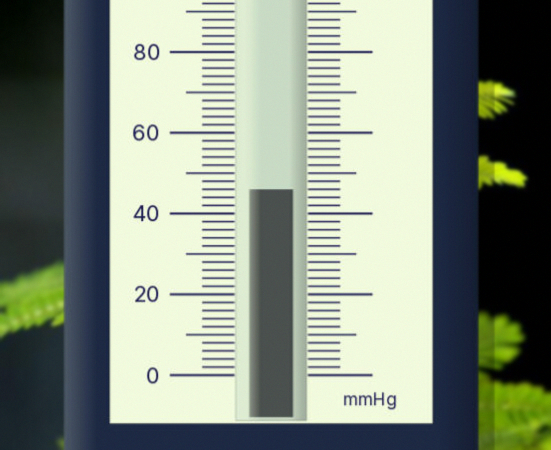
46 mmHg
